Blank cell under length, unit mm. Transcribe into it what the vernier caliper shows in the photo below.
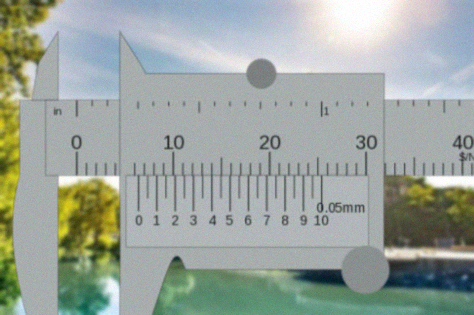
6.4 mm
